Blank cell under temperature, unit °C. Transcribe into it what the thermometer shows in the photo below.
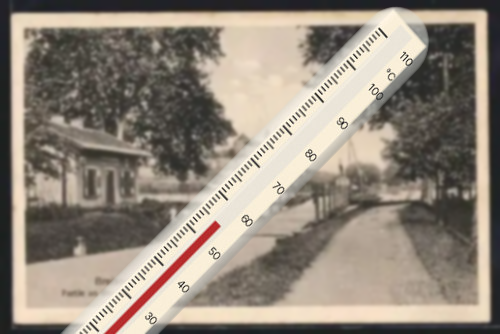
55 °C
